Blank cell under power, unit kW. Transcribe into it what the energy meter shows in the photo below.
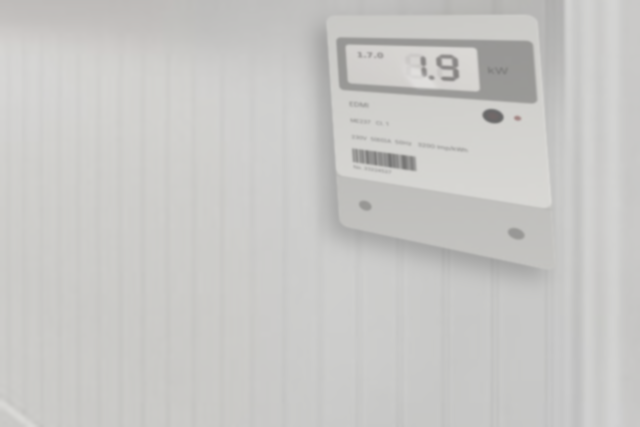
1.9 kW
